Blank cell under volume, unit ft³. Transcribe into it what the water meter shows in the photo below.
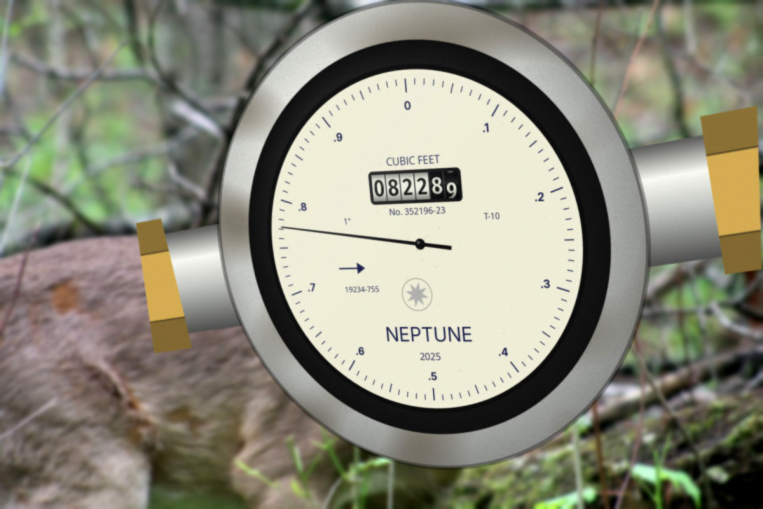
82288.77 ft³
